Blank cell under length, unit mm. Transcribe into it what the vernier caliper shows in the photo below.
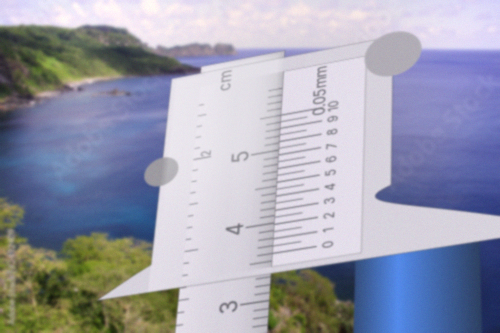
36.0 mm
